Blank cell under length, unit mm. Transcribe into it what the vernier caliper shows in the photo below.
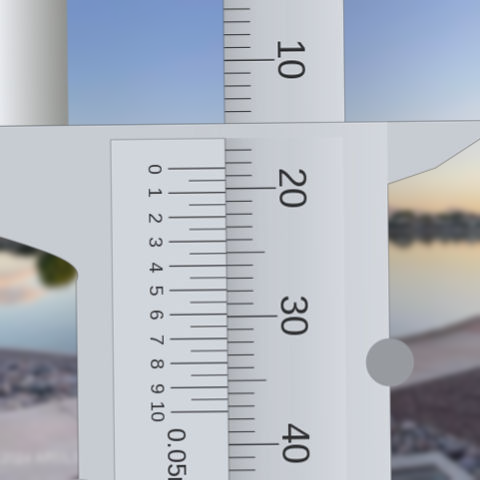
18.4 mm
